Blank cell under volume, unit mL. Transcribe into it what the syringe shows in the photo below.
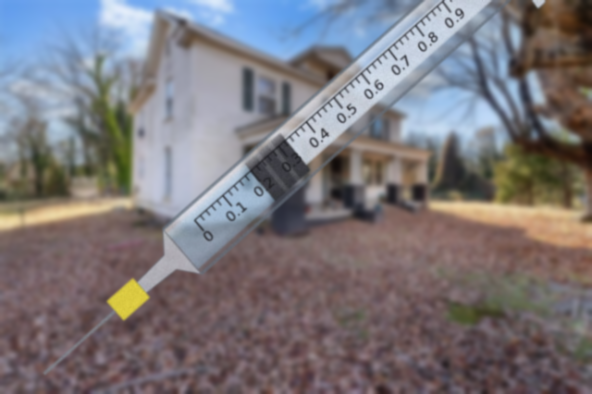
0.2 mL
